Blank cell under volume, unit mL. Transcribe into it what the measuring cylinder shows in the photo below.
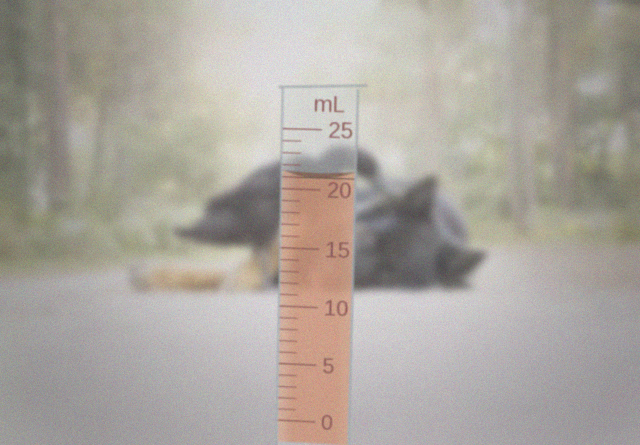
21 mL
